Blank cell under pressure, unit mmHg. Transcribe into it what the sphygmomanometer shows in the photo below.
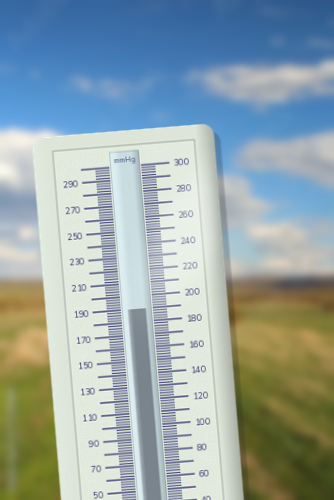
190 mmHg
